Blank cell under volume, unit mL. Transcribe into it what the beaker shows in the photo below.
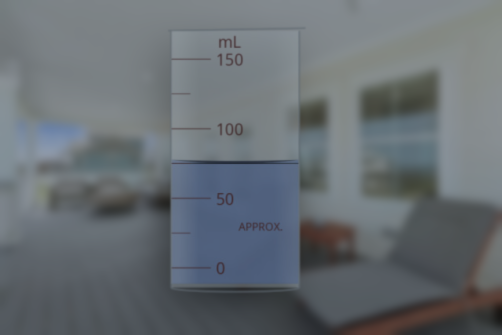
75 mL
